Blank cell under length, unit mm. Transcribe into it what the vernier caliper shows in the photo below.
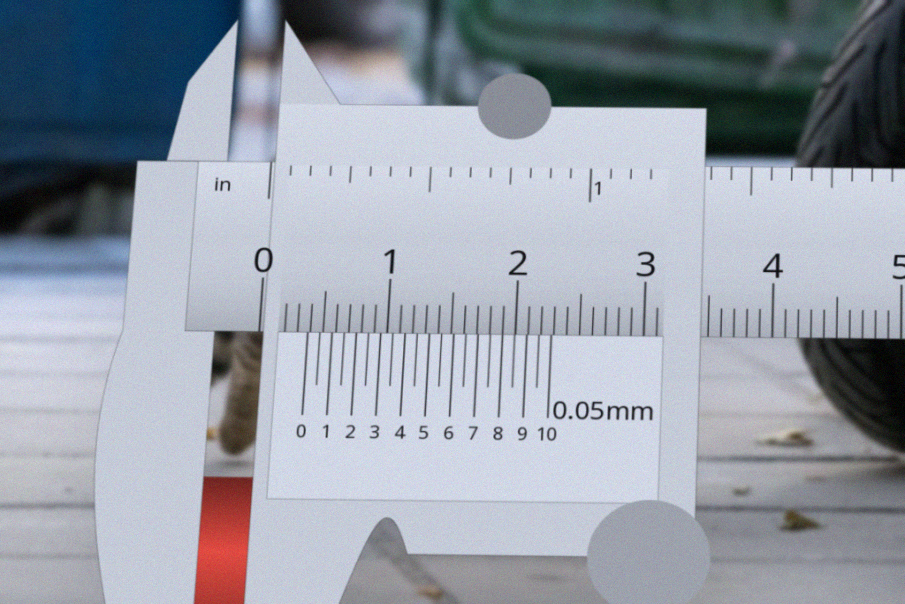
3.8 mm
